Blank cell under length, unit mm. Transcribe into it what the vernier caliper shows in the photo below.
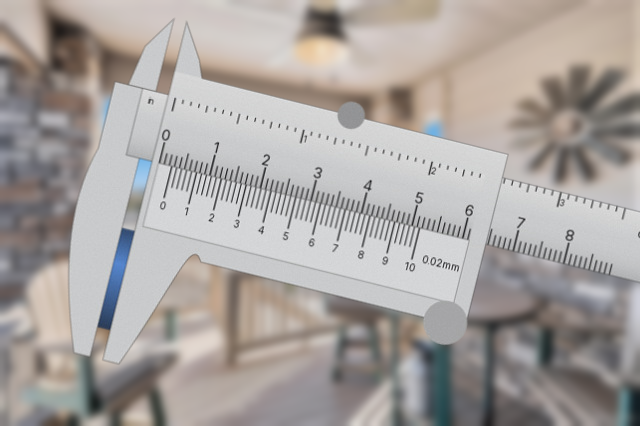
2.5 mm
